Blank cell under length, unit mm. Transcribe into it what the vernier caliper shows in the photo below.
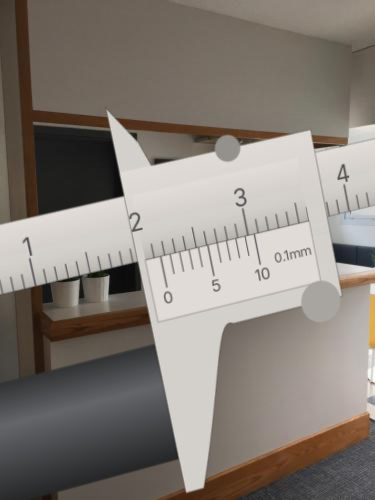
21.6 mm
